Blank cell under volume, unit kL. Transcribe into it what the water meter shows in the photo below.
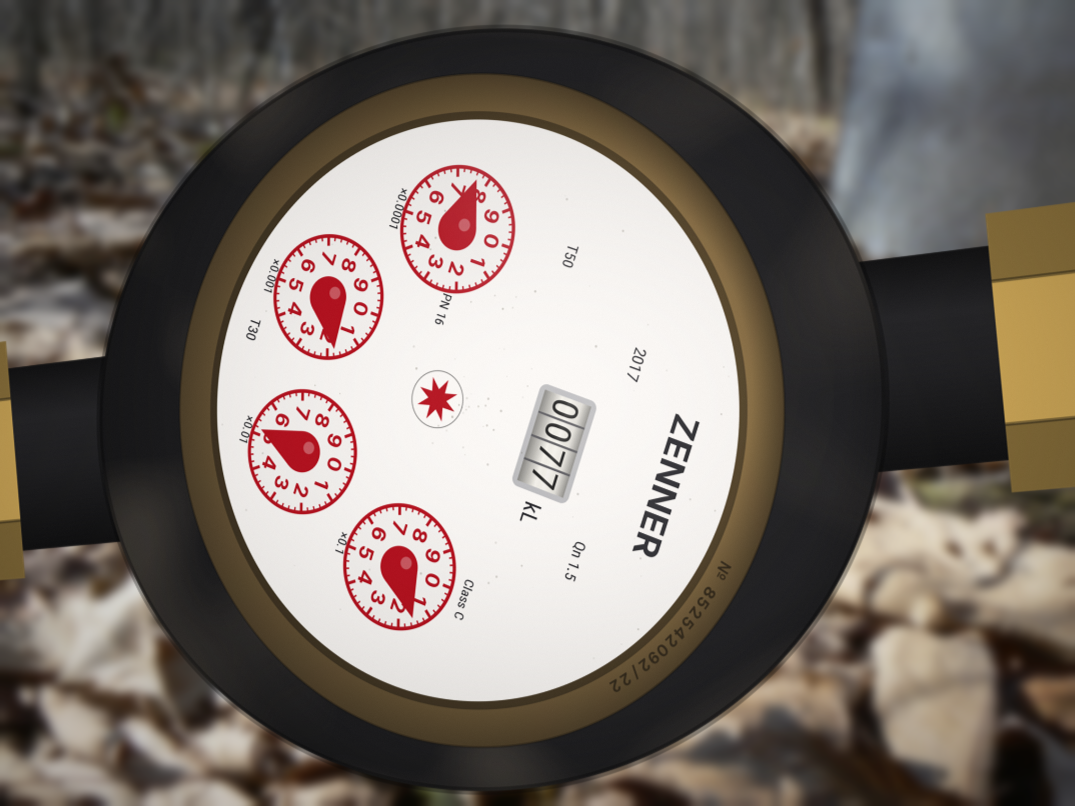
77.1517 kL
